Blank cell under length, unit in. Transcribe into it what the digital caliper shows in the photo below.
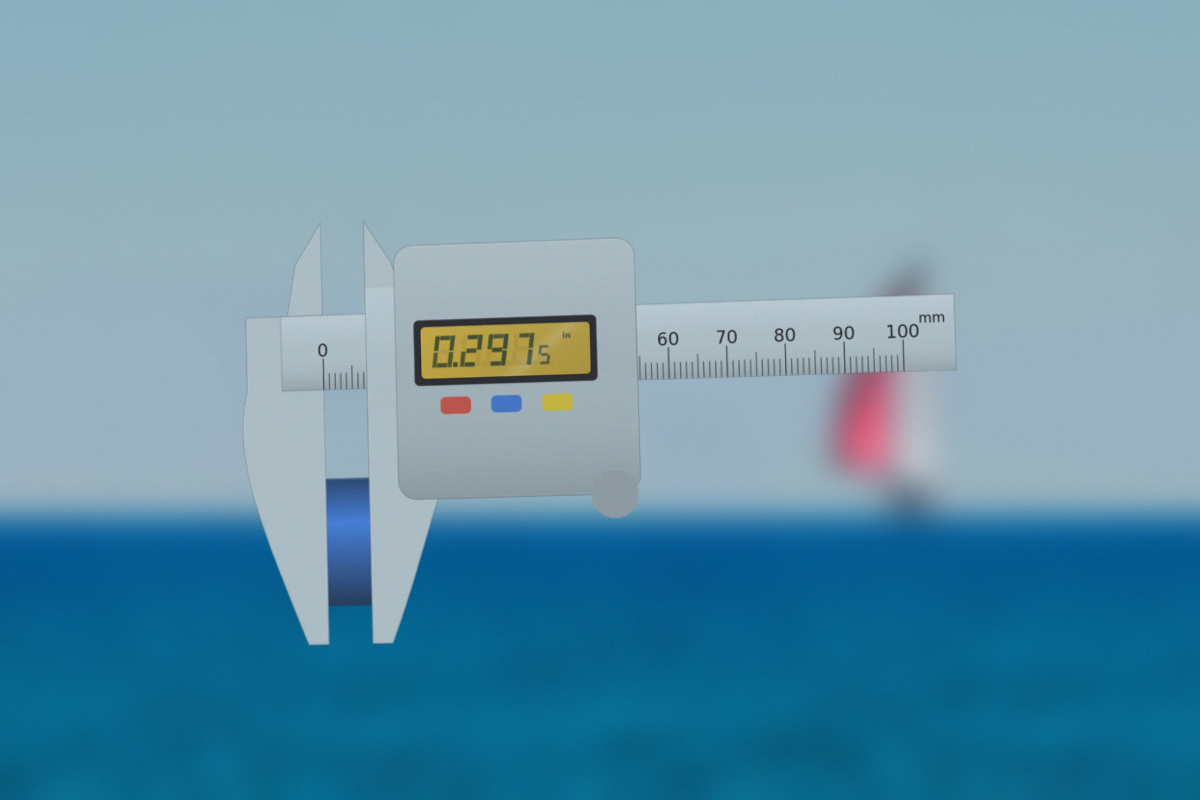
0.2975 in
